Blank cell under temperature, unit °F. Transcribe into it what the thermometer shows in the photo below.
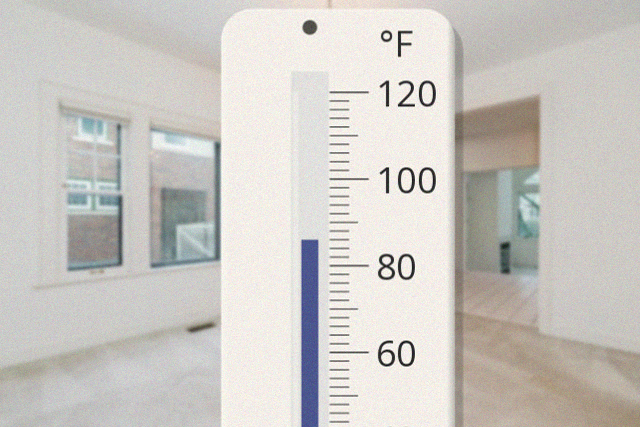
86 °F
